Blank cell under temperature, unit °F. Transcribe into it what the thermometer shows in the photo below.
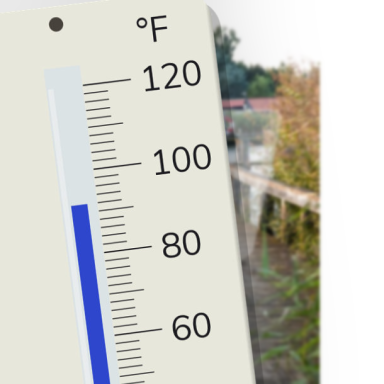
92 °F
